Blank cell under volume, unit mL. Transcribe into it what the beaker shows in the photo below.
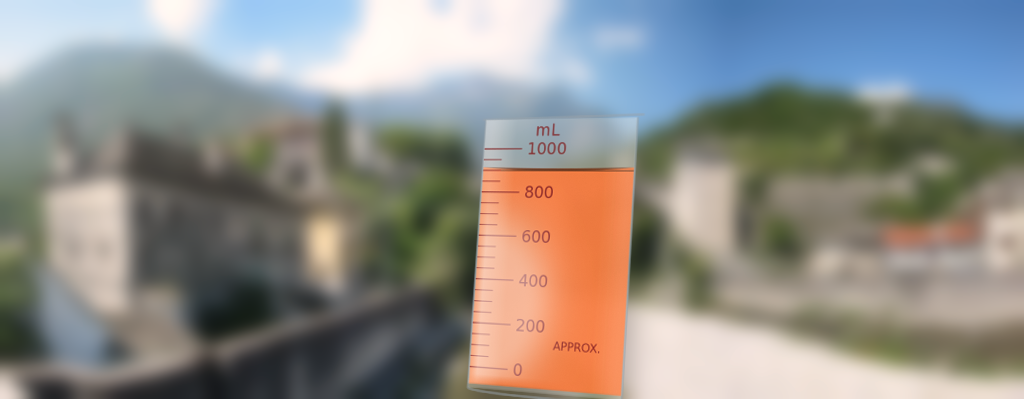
900 mL
